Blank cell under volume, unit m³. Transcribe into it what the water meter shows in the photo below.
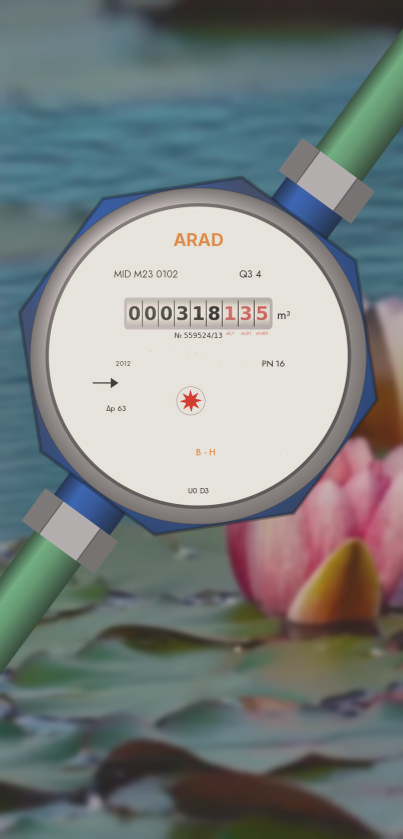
318.135 m³
